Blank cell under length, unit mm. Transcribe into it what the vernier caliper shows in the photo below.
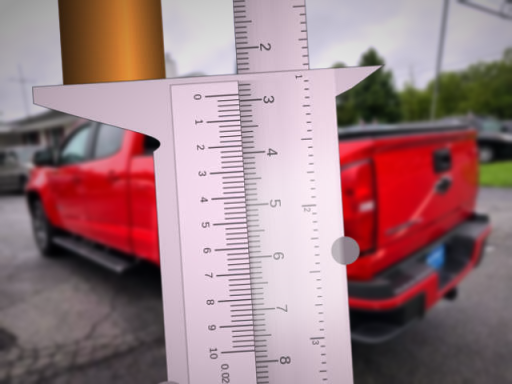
28.8 mm
